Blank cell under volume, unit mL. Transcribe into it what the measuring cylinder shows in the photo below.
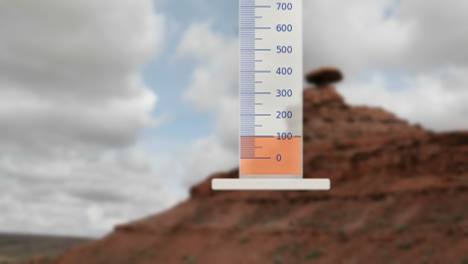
100 mL
